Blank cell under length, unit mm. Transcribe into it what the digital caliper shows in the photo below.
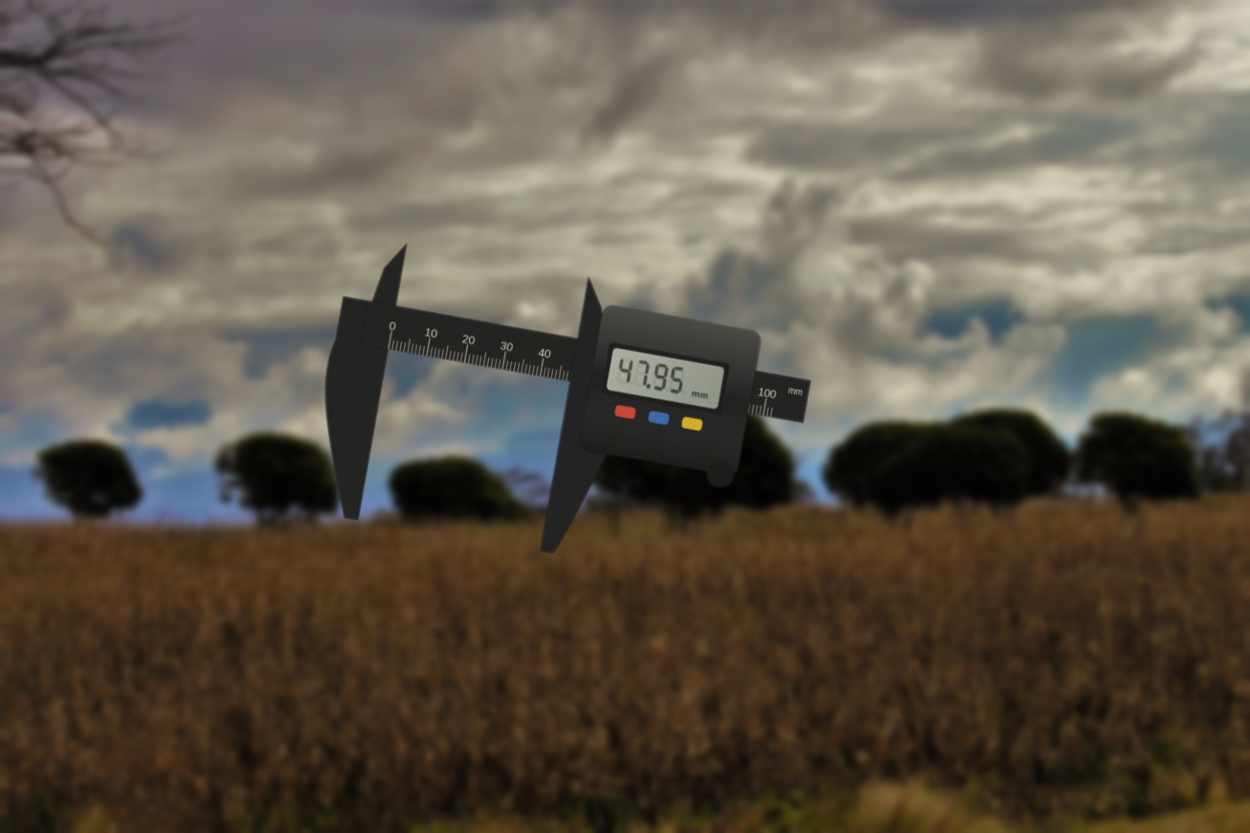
47.95 mm
